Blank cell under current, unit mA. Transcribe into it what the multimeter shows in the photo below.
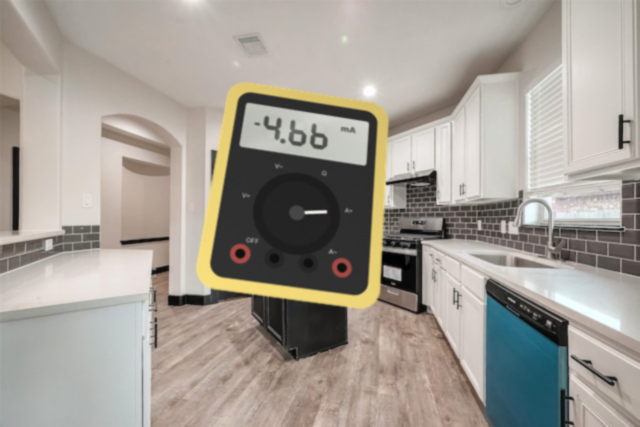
-4.66 mA
